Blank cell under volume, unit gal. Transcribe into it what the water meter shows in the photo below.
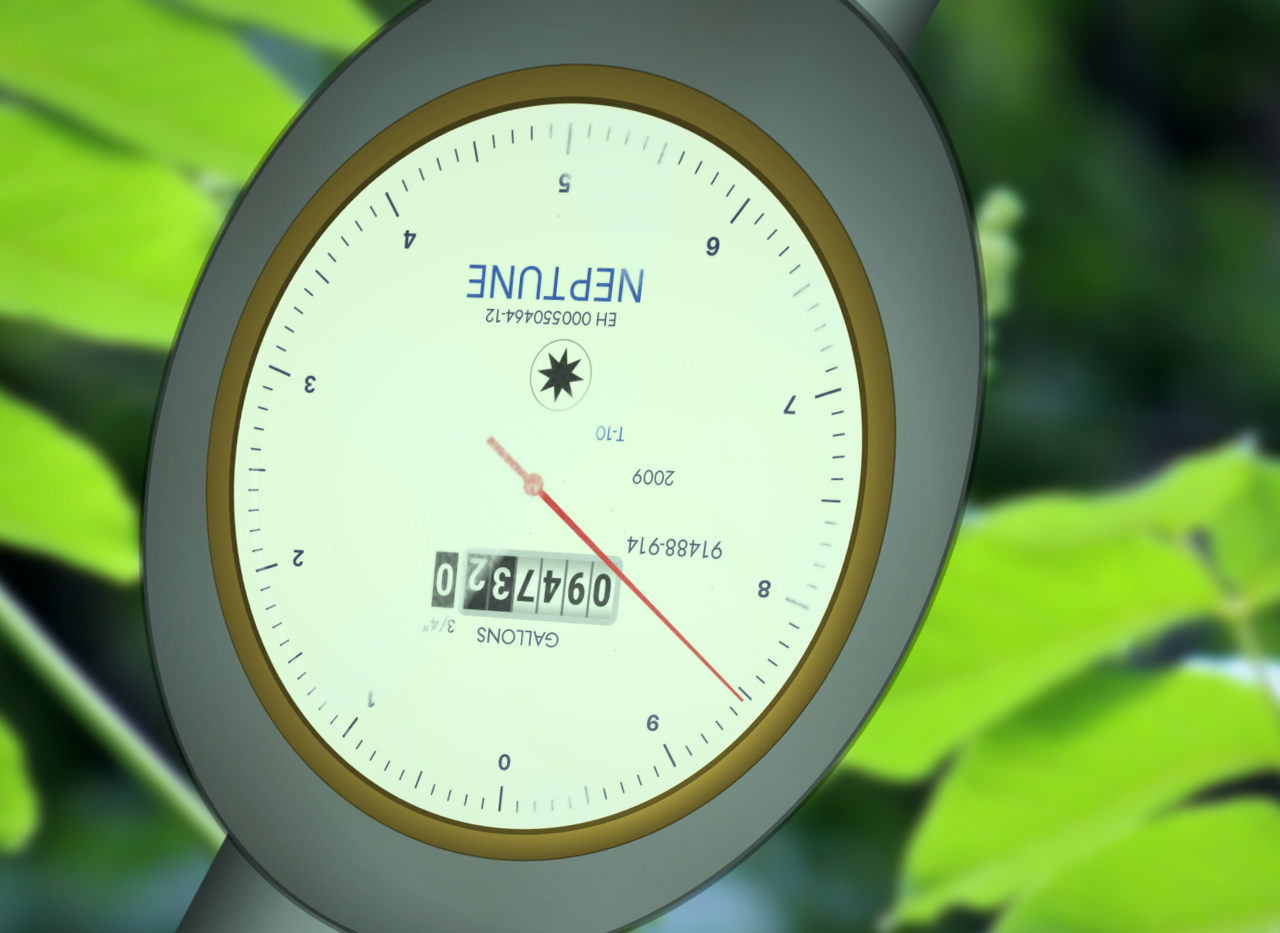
947318.5 gal
